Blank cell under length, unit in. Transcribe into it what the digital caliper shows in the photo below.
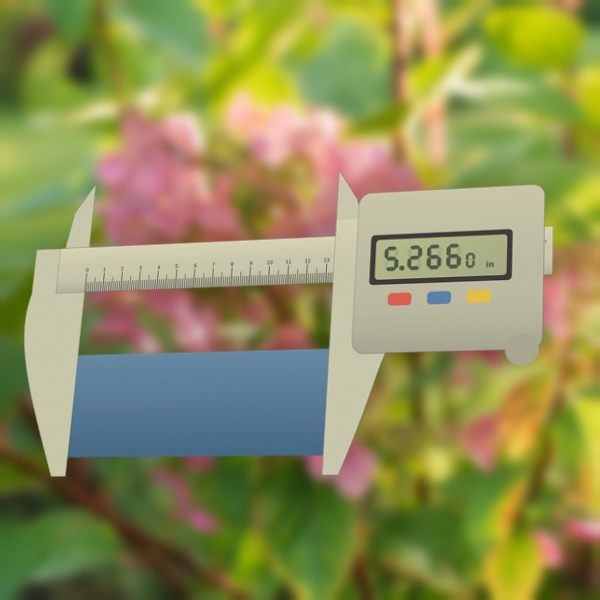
5.2660 in
